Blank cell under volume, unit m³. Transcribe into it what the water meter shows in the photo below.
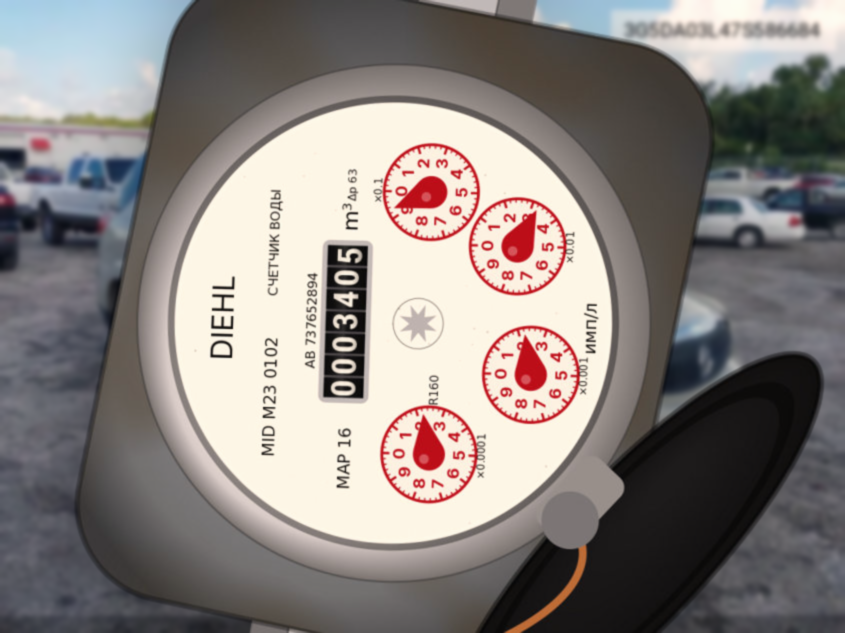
3404.9322 m³
